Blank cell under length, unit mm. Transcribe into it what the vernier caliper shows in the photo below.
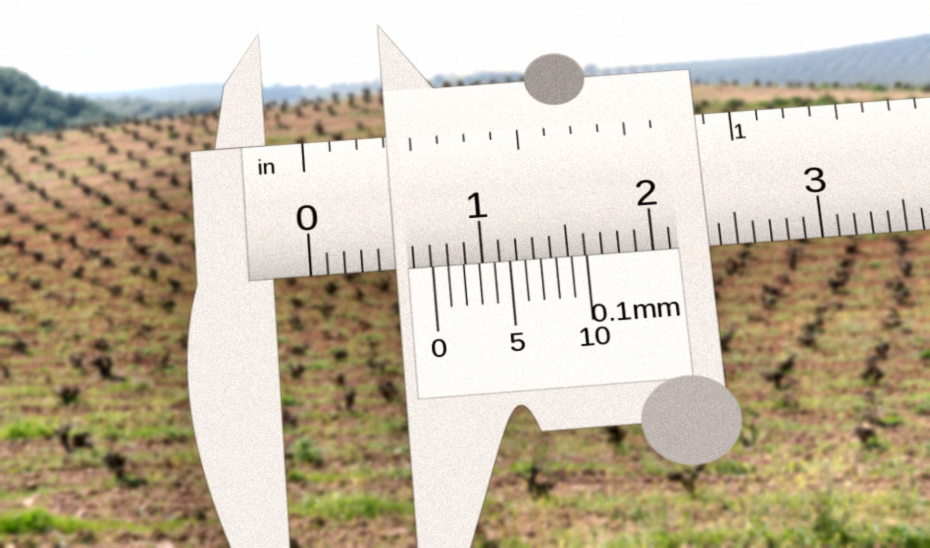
7.1 mm
